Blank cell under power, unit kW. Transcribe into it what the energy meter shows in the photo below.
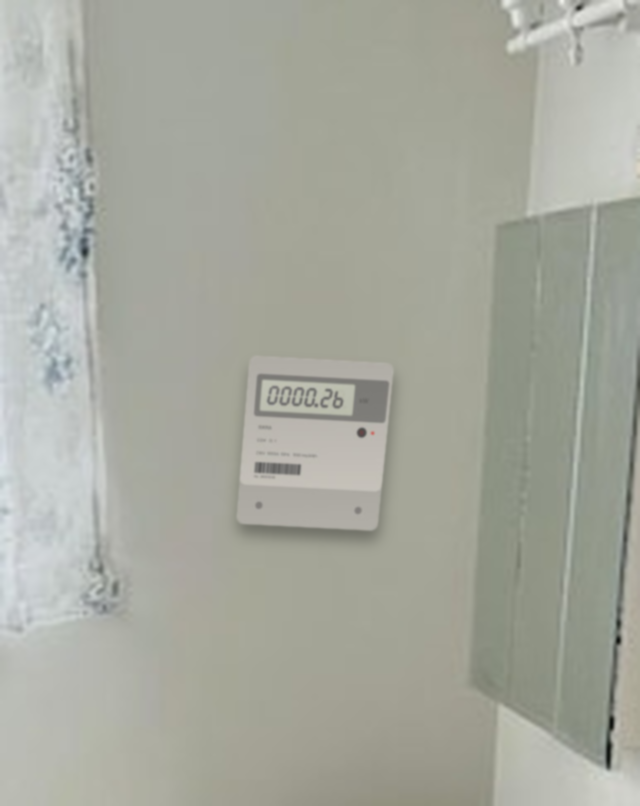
0.26 kW
